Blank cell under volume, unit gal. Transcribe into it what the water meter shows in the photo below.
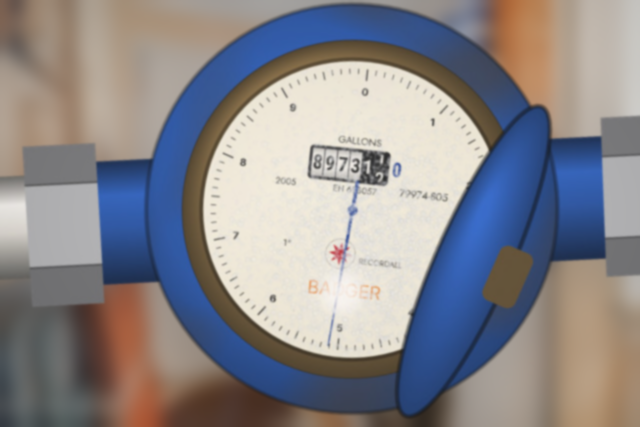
8973115.1 gal
